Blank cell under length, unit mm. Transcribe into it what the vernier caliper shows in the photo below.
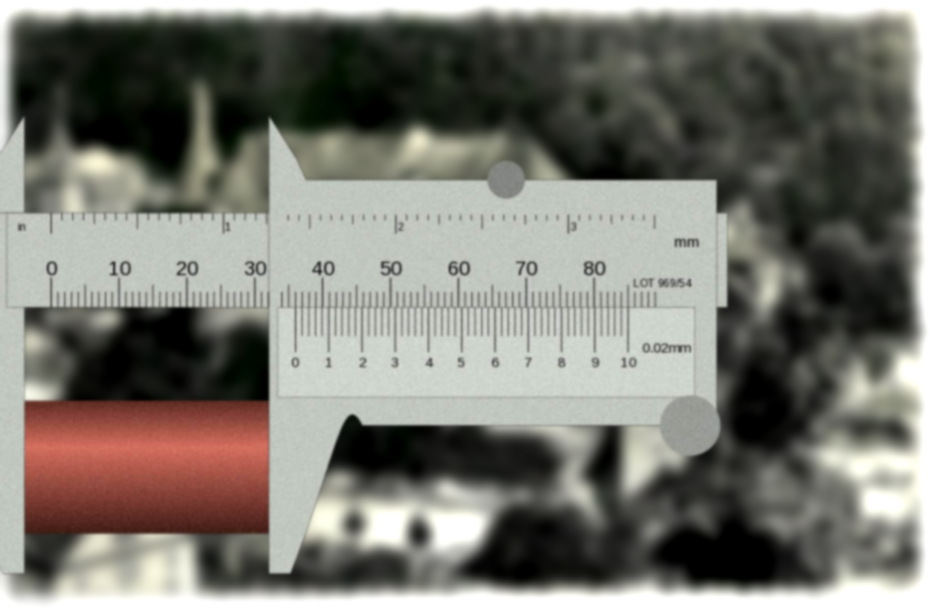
36.0 mm
